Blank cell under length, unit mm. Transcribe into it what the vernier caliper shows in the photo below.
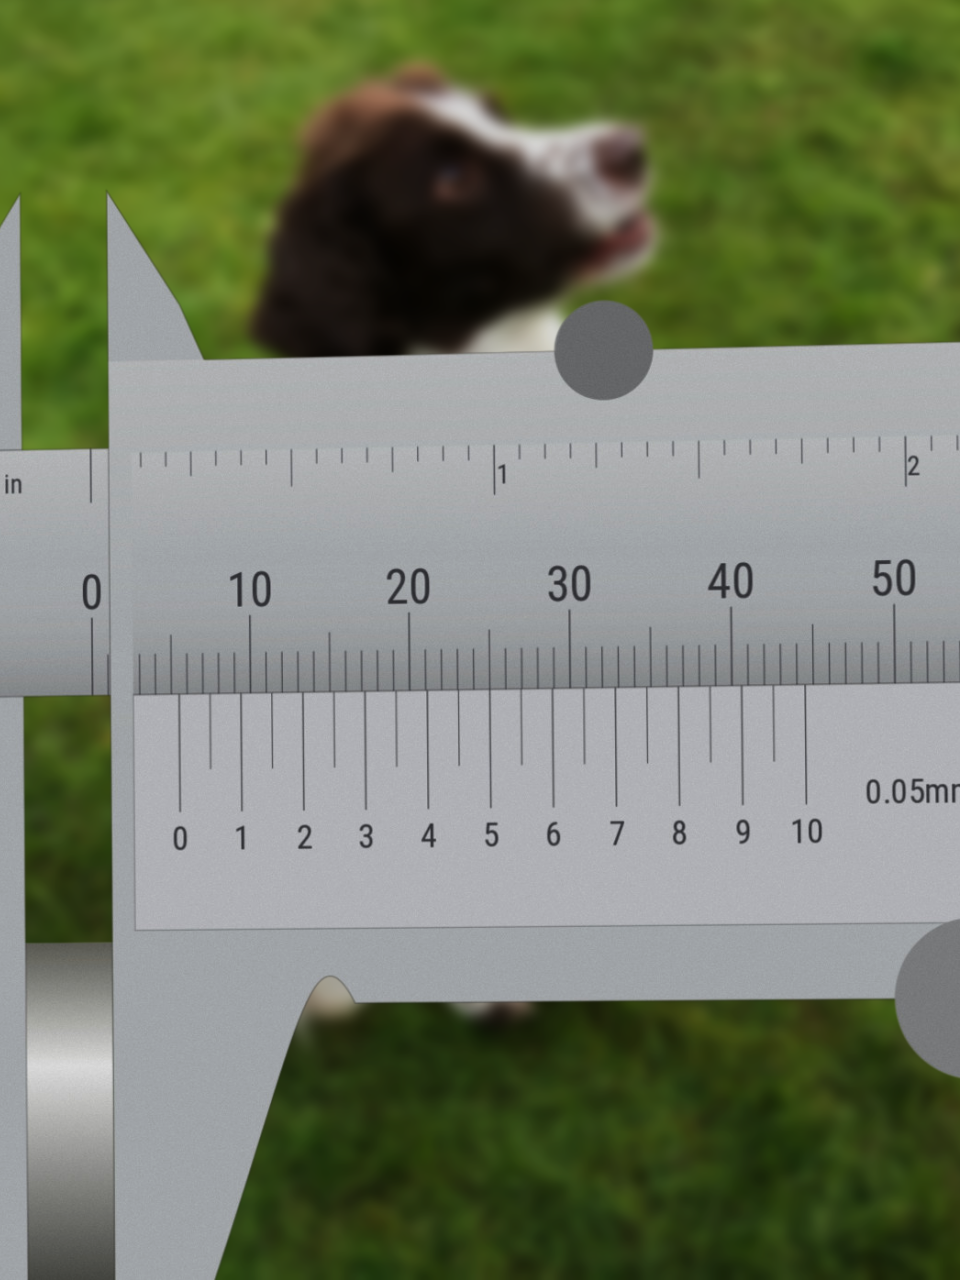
5.5 mm
